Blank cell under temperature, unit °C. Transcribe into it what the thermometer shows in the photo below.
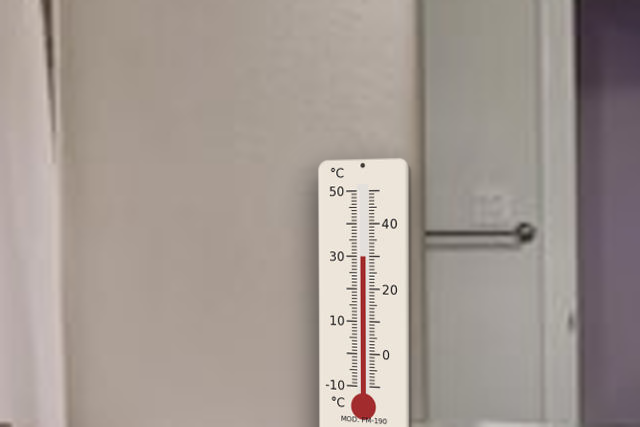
30 °C
